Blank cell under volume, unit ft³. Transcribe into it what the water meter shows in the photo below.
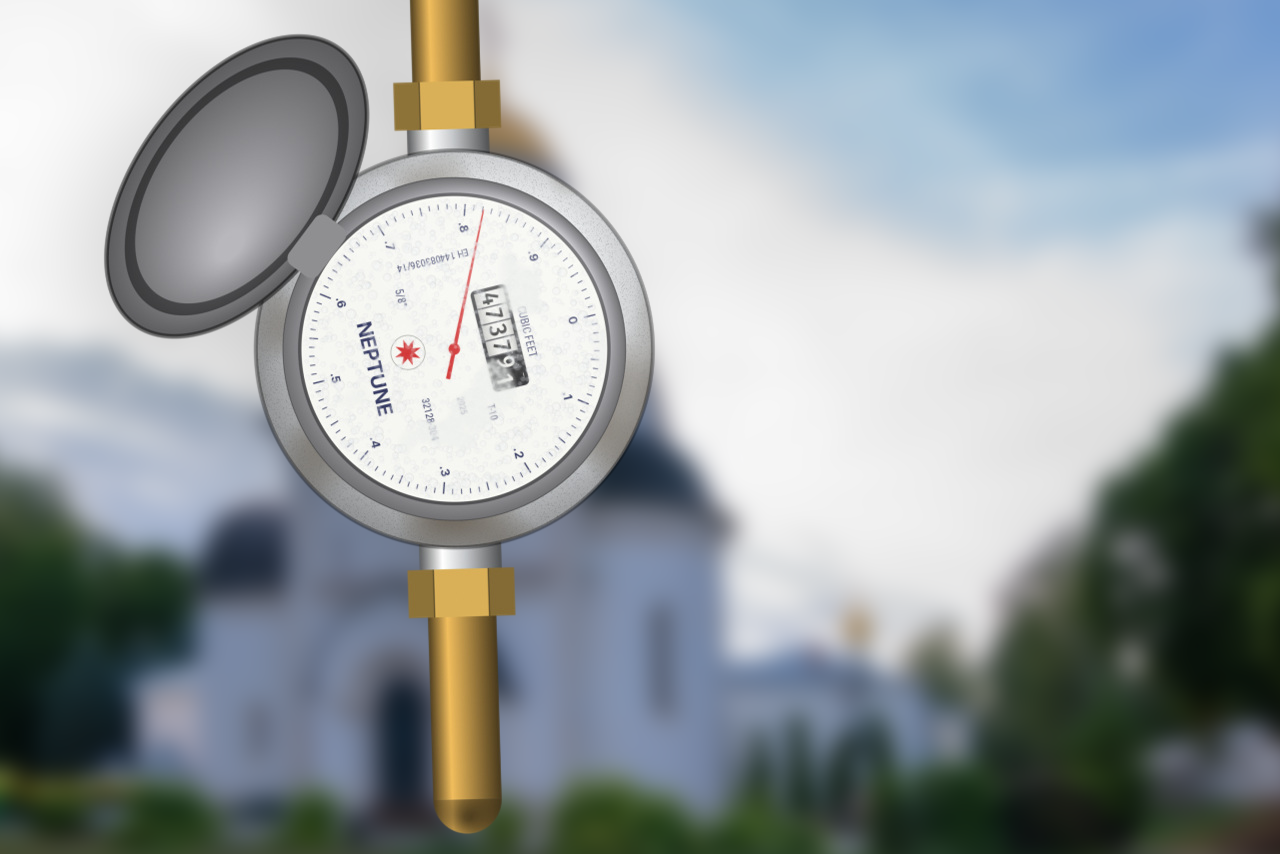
473790.82 ft³
